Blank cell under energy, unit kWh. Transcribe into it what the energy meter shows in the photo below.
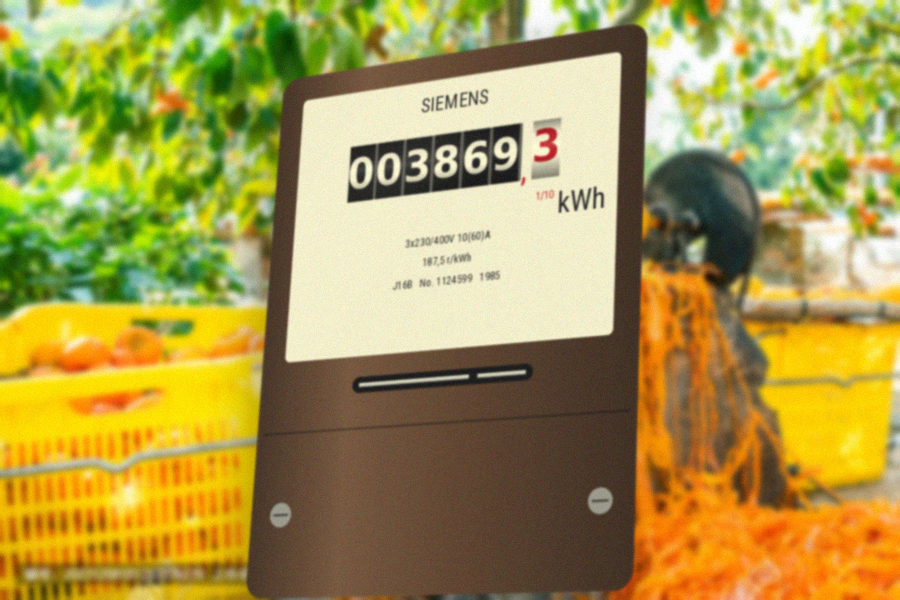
3869.3 kWh
